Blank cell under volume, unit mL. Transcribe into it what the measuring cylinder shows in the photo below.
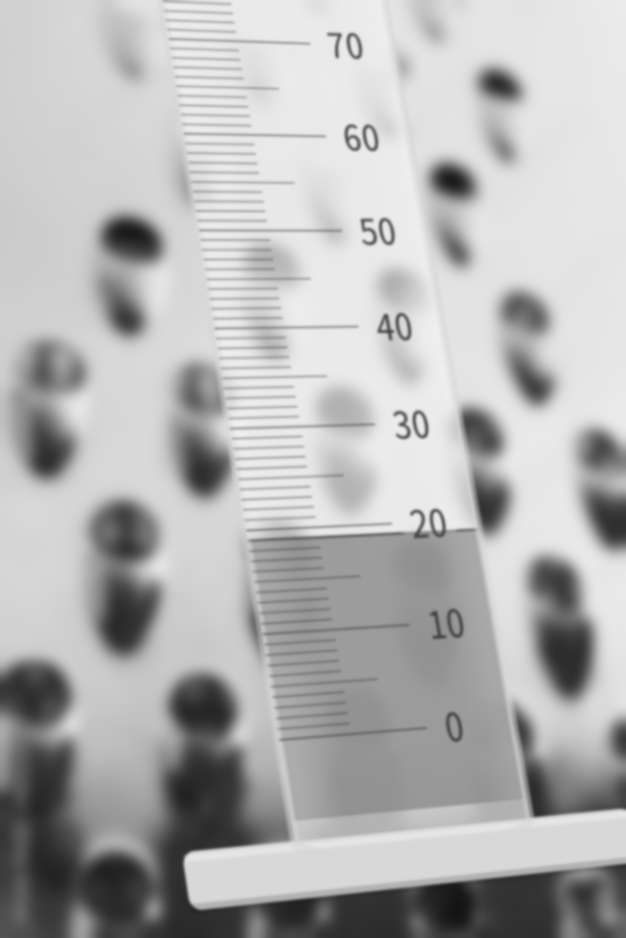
19 mL
